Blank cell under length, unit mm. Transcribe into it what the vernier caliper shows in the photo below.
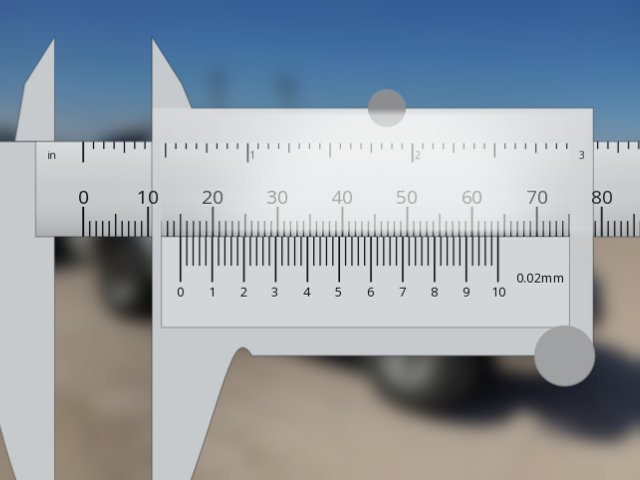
15.0 mm
